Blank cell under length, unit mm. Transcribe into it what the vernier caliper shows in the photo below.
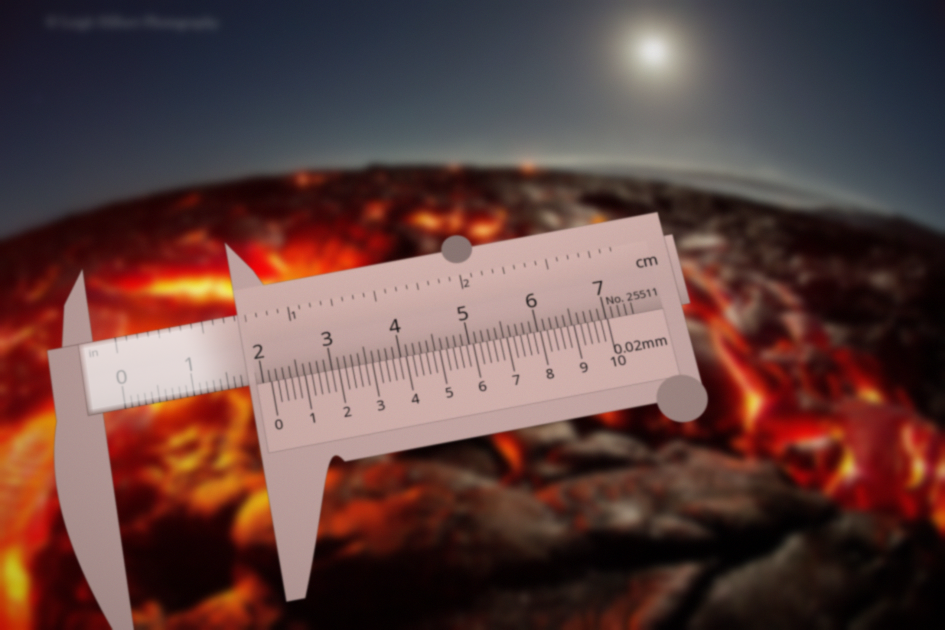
21.2 mm
